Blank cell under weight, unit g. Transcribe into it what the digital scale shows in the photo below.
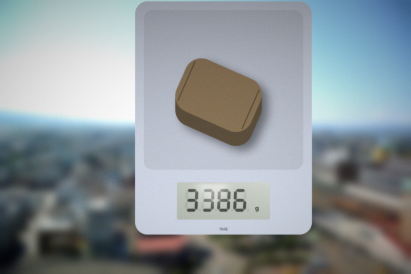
3386 g
